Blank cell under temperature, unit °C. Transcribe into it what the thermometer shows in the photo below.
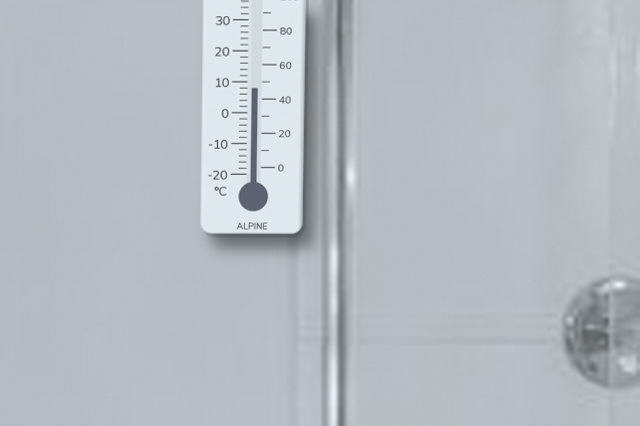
8 °C
